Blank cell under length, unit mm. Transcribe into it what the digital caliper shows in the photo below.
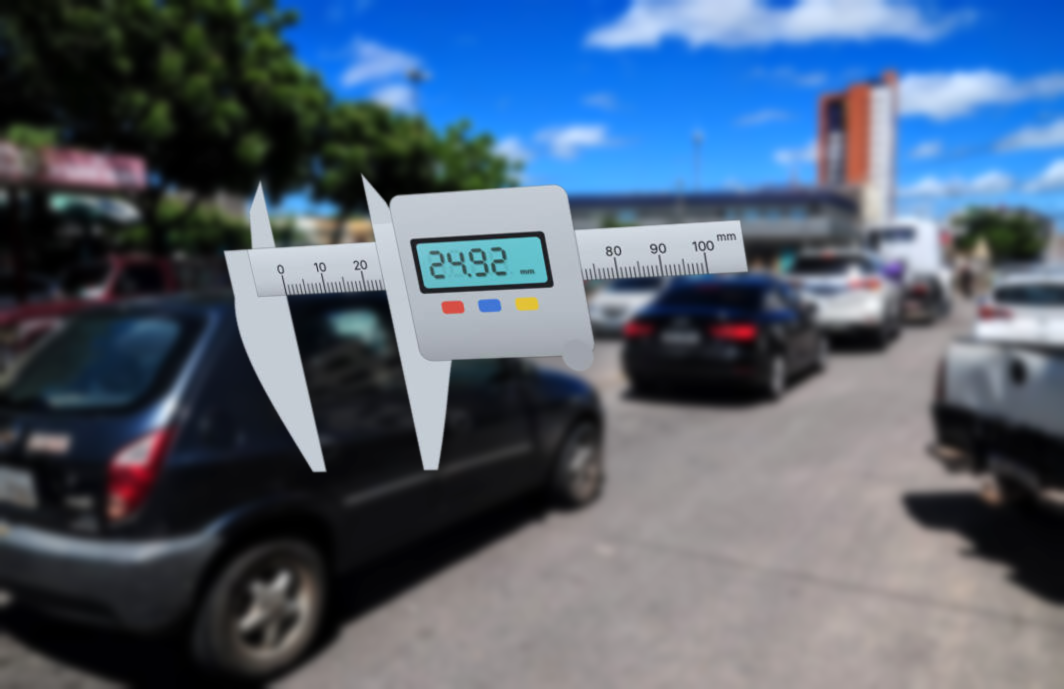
24.92 mm
